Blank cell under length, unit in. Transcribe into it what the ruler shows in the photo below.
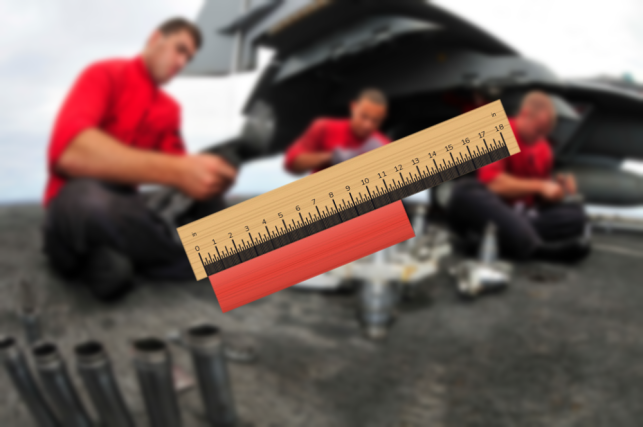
11.5 in
